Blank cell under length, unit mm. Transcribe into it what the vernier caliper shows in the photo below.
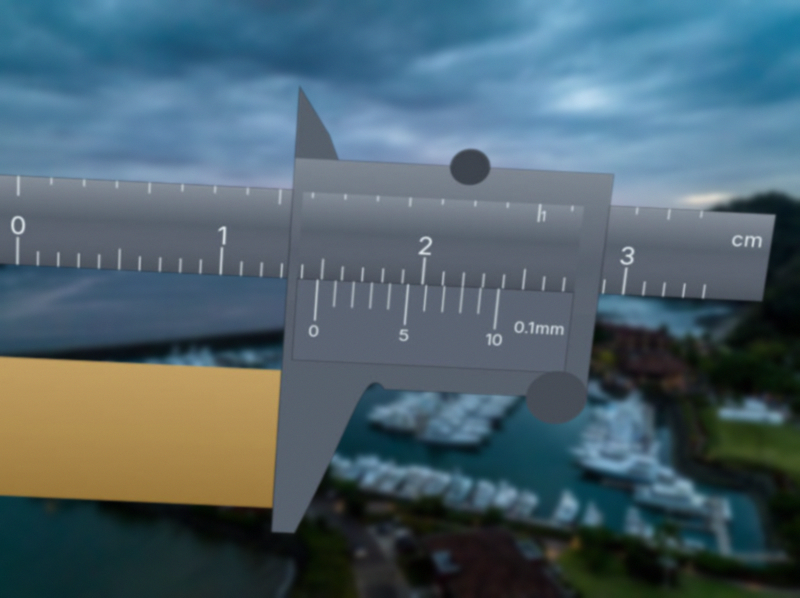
14.8 mm
